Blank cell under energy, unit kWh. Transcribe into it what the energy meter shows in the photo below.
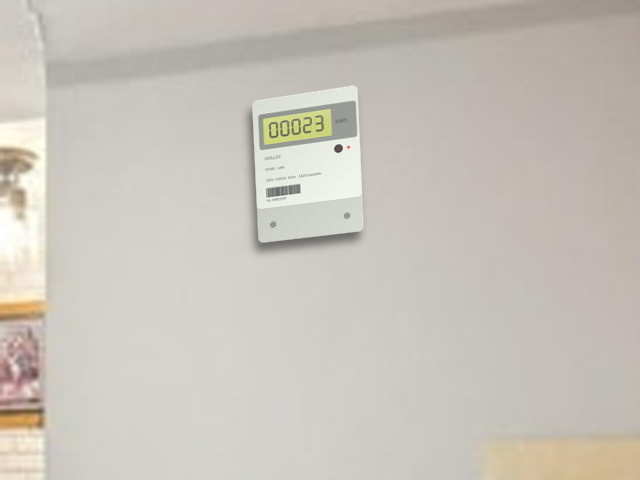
23 kWh
